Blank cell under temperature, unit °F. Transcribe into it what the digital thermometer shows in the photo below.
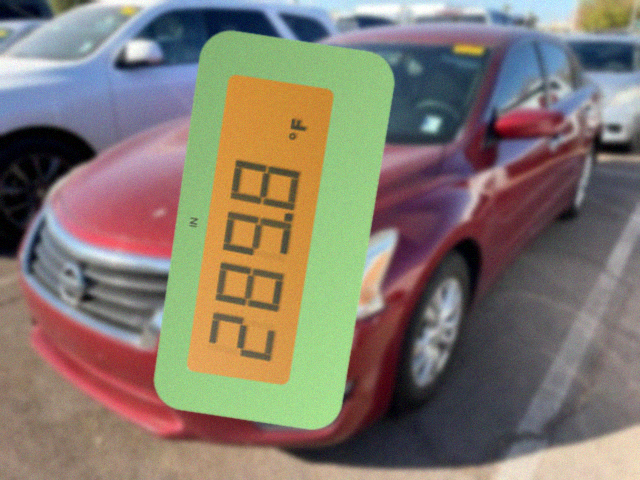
289.8 °F
